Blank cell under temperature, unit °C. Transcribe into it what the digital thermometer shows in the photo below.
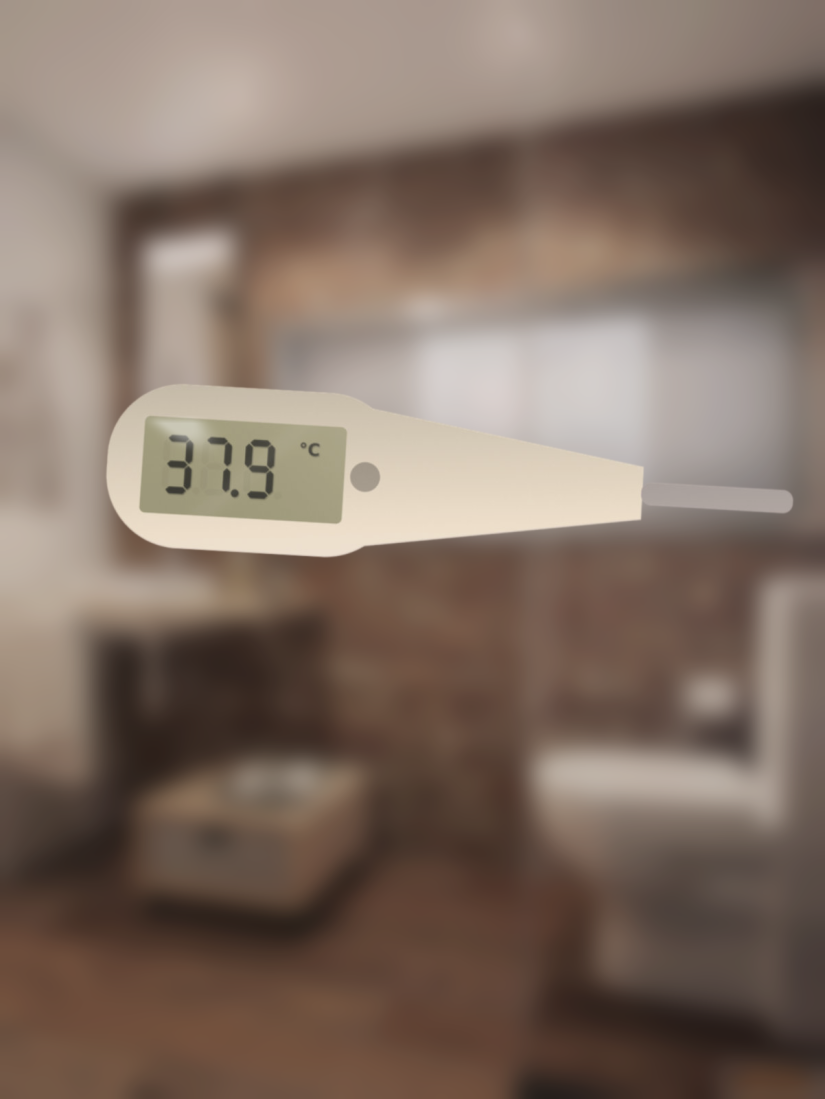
37.9 °C
